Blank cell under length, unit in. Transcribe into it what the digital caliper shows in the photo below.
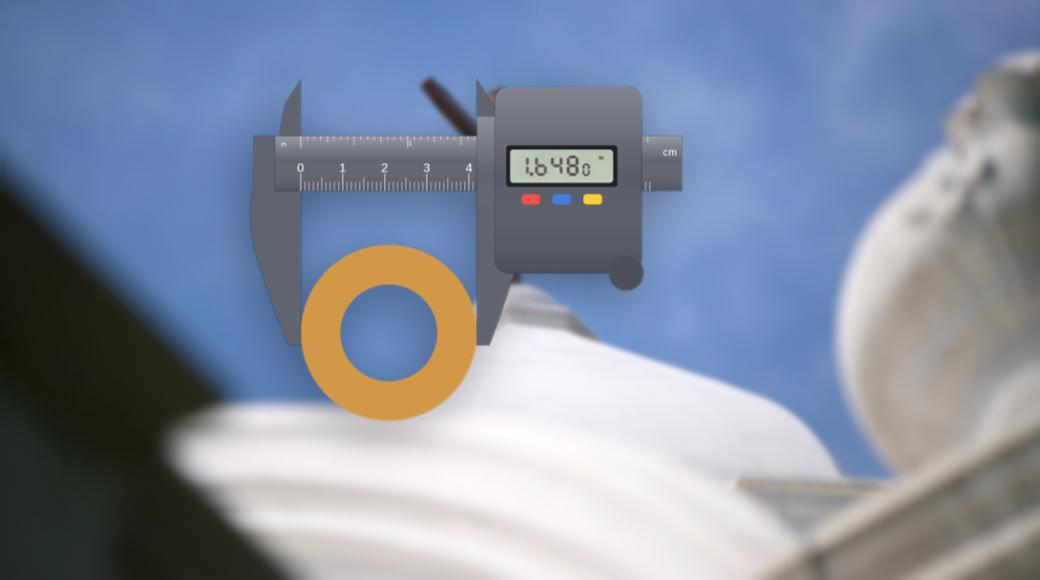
1.6480 in
